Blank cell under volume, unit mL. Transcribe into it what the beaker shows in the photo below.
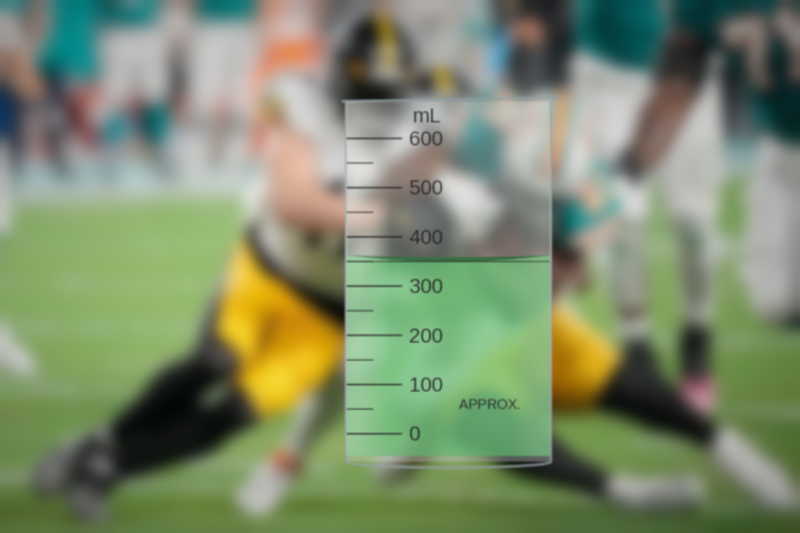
350 mL
